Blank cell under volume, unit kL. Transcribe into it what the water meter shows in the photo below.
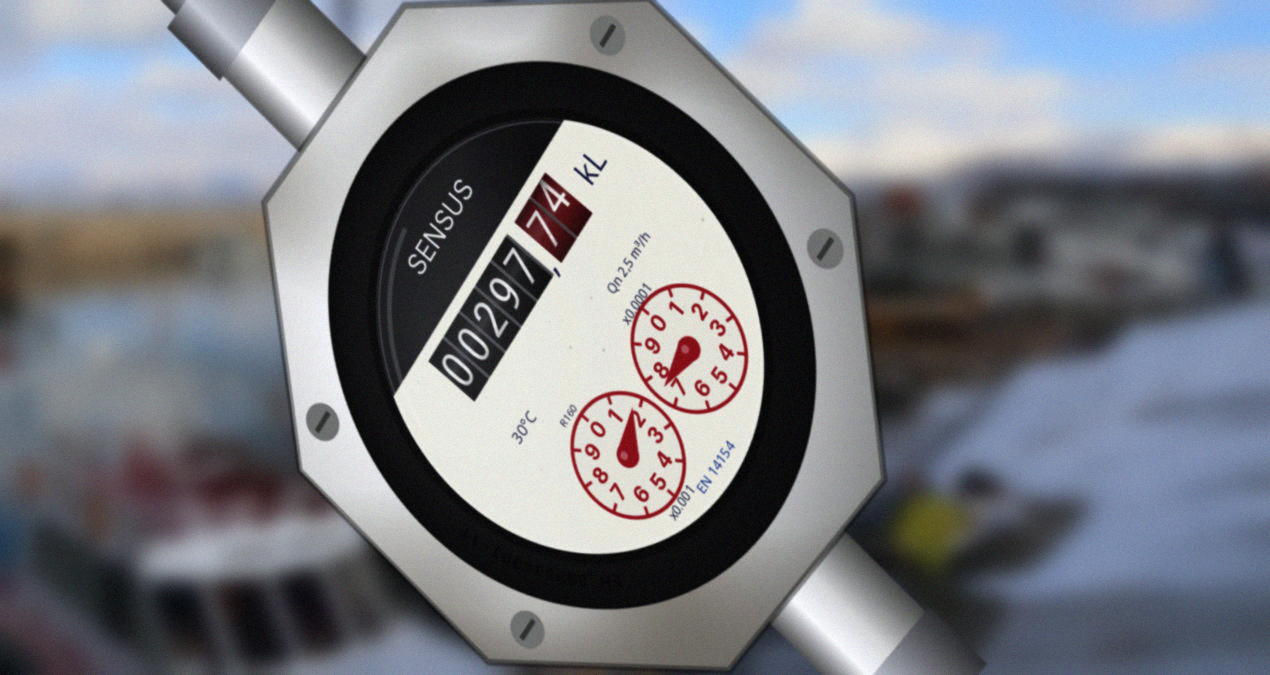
297.7417 kL
